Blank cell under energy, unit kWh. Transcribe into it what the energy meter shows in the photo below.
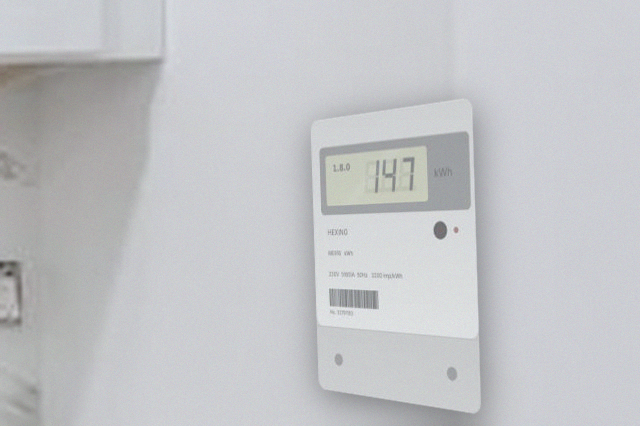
147 kWh
